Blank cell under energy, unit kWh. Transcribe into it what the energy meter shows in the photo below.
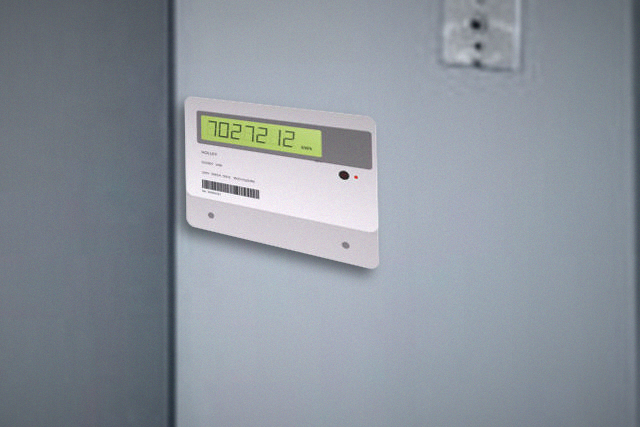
7027212 kWh
